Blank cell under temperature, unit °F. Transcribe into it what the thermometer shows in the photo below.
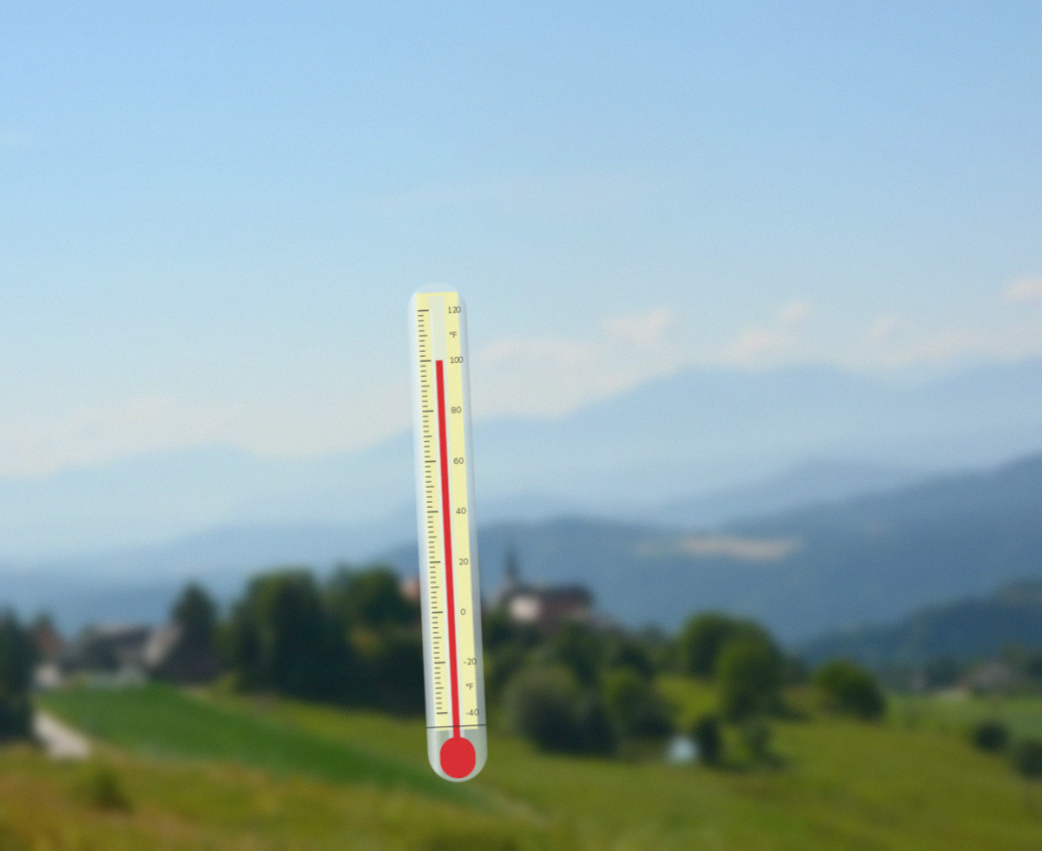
100 °F
